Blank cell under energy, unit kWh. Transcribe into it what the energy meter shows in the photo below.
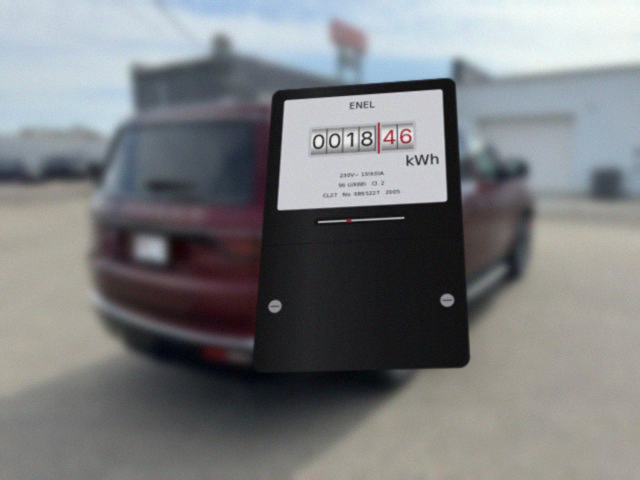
18.46 kWh
